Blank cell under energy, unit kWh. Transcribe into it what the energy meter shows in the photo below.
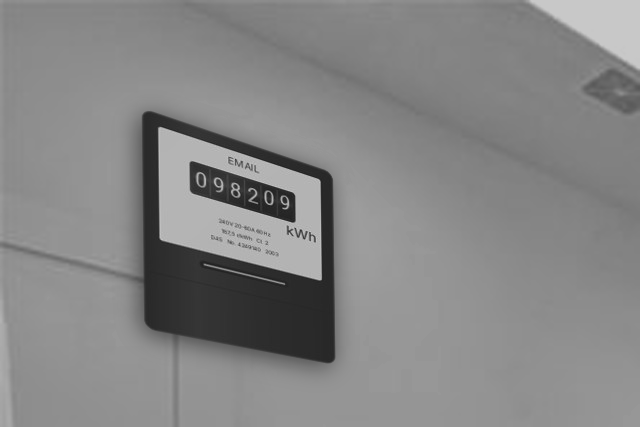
98209 kWh
